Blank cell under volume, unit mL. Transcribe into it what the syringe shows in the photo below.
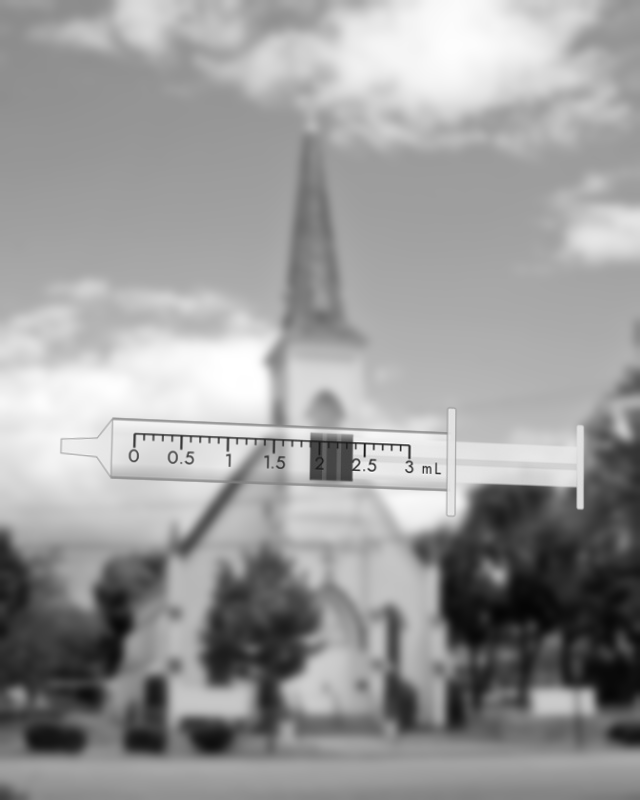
1.9 mL
